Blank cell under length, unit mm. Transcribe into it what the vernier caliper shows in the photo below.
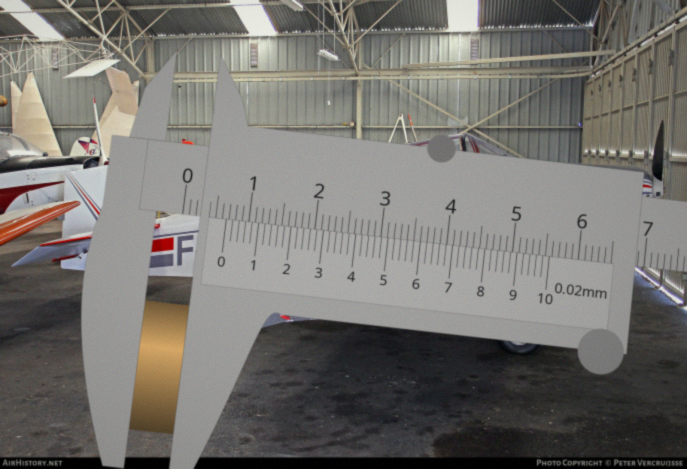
6.6 mm
